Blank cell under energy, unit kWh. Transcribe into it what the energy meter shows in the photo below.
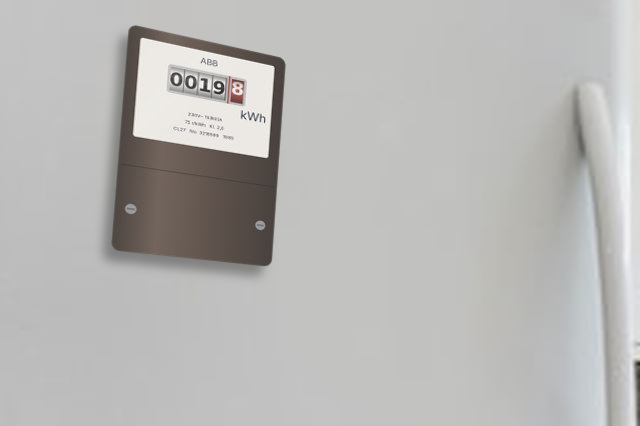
19.8 kWh
